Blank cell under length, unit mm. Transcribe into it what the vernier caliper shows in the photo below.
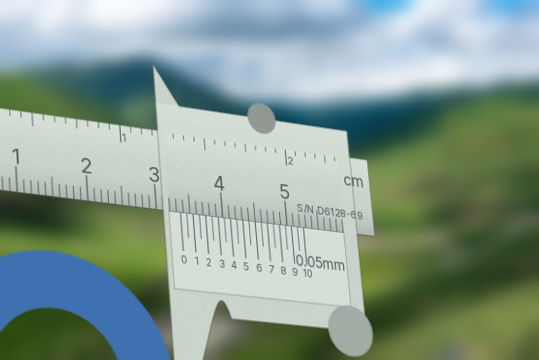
33.6 mm
